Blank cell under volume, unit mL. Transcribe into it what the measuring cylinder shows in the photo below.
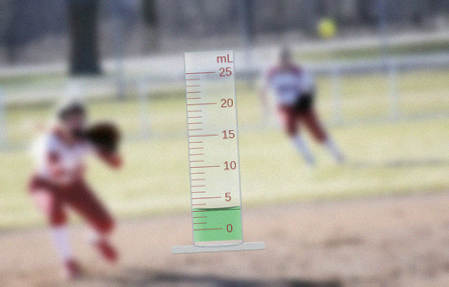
3 mL
